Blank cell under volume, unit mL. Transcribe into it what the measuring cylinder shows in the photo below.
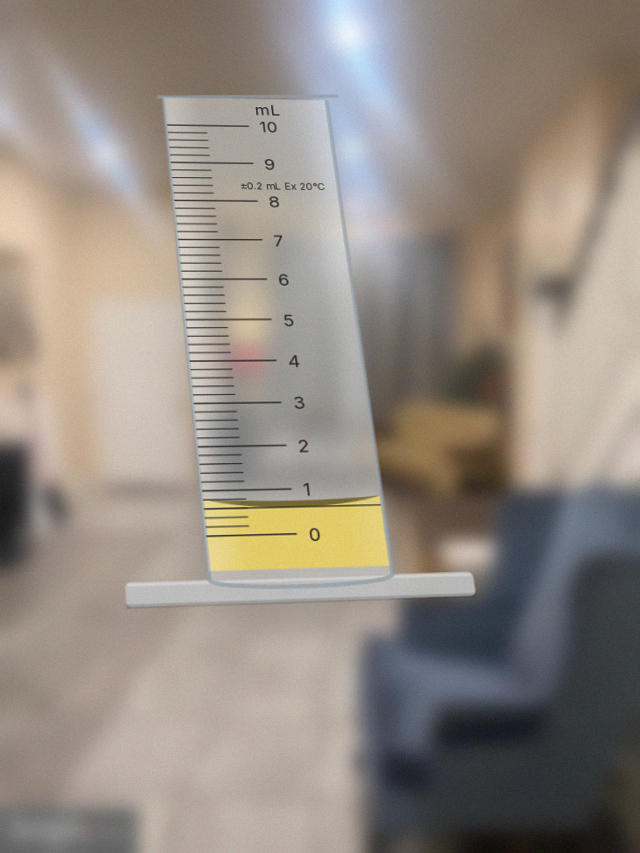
0.6 mL
